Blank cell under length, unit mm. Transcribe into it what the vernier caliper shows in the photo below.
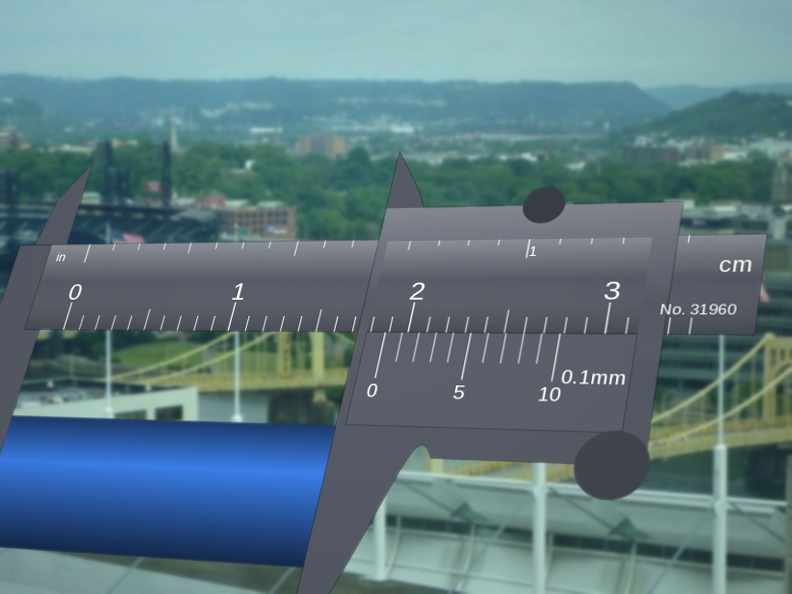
18.8 mm
